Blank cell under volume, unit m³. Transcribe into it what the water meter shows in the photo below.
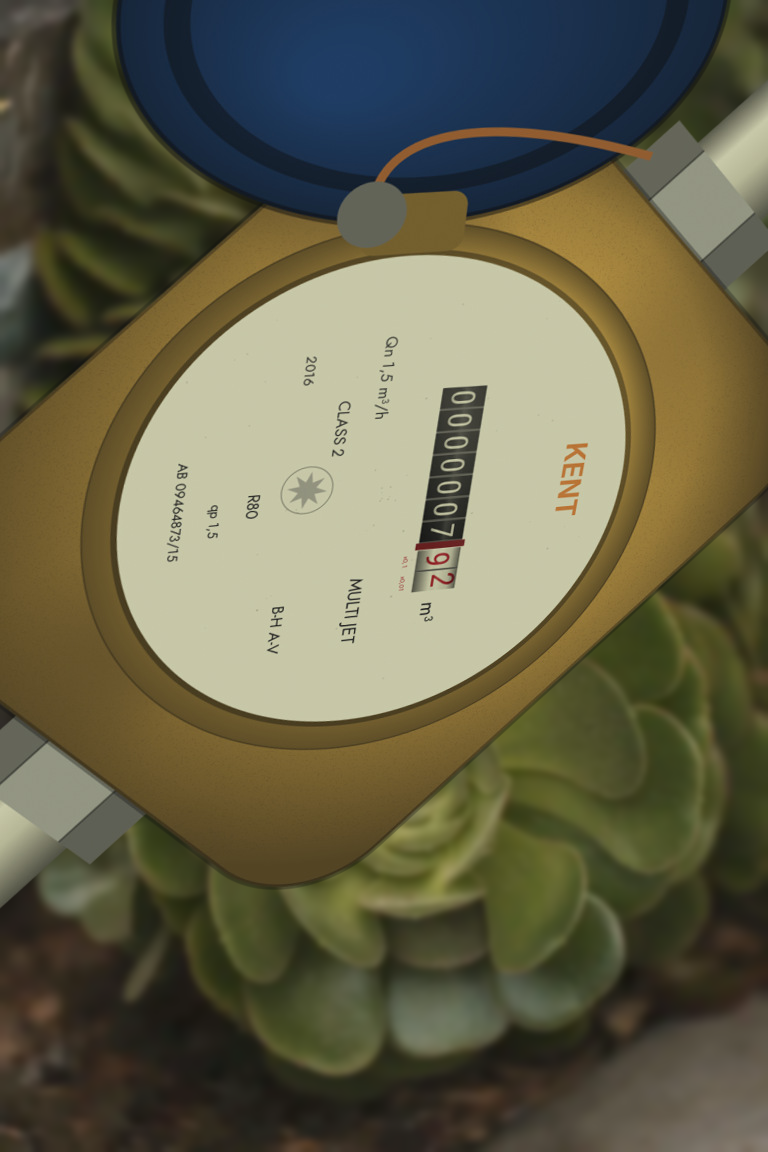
7.92 m³
